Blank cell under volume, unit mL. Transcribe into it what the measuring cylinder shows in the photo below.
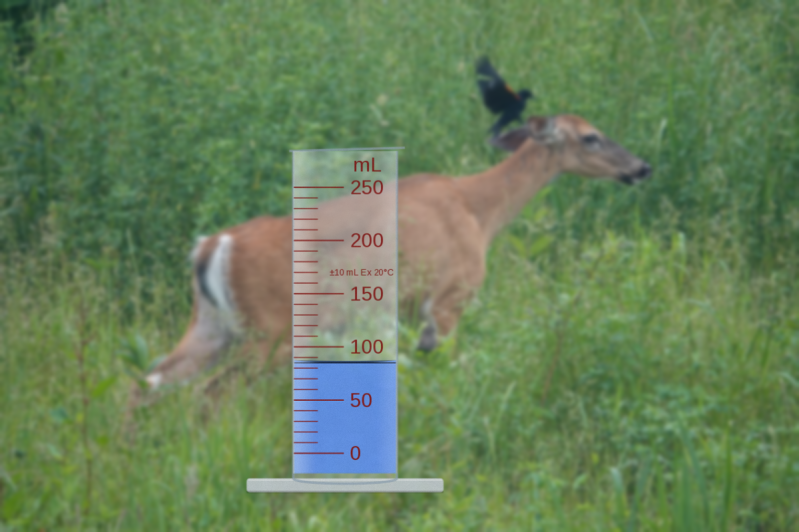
85 mL
